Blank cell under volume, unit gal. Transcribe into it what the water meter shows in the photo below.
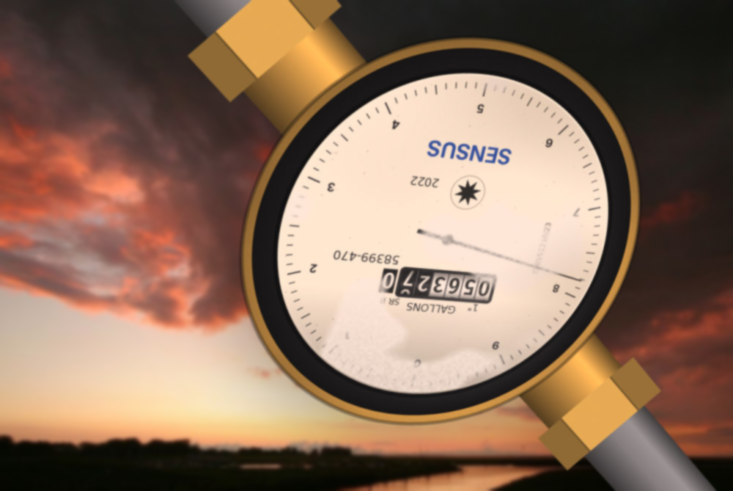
563267.8 gal
